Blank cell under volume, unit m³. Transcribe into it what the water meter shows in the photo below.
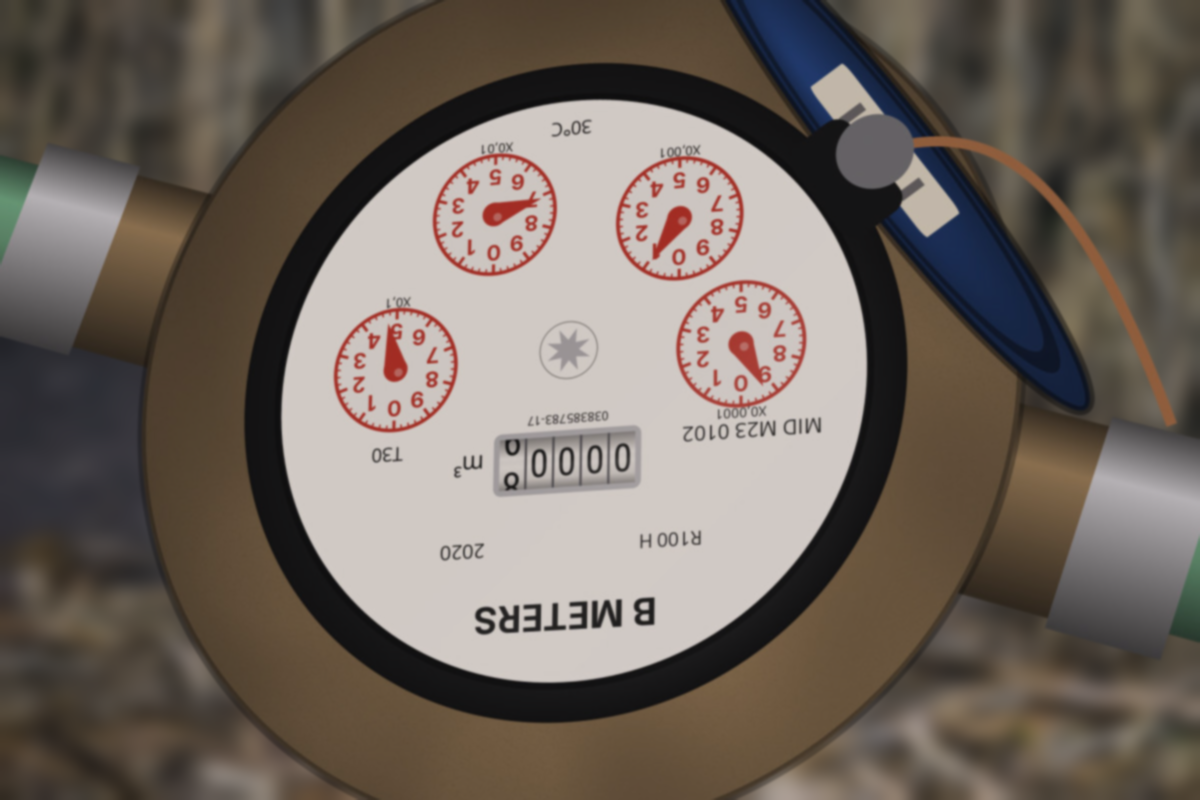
8.4709 m³
